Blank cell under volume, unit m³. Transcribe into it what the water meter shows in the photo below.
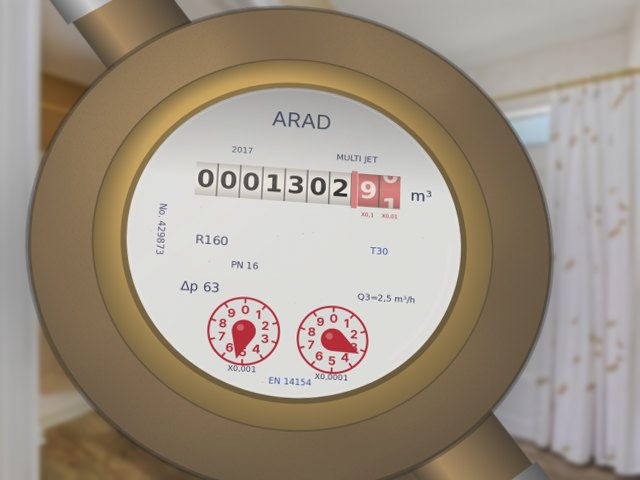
1302.9053 m³
